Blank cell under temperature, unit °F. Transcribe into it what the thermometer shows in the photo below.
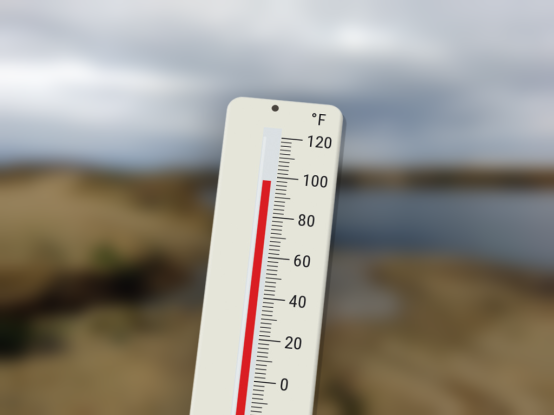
98 °F
